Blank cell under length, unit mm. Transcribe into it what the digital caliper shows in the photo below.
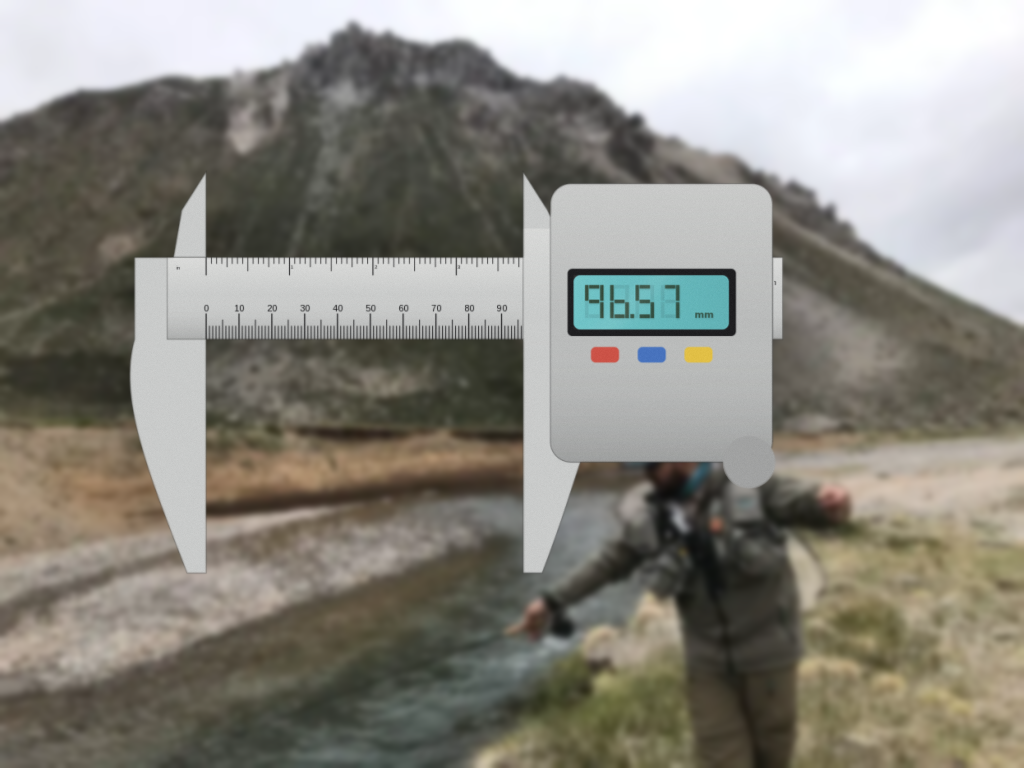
96.57 mm
